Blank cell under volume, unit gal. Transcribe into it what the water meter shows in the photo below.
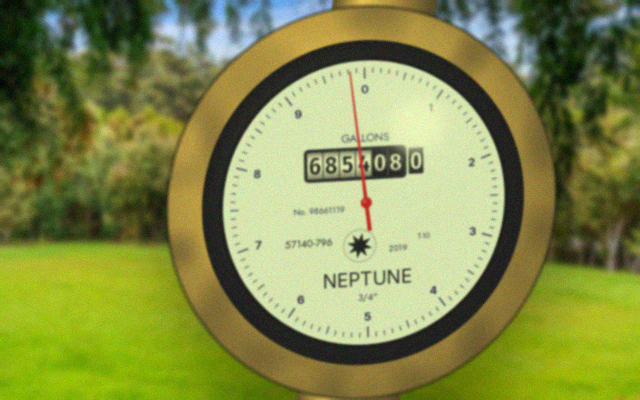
6854079.8 gal
